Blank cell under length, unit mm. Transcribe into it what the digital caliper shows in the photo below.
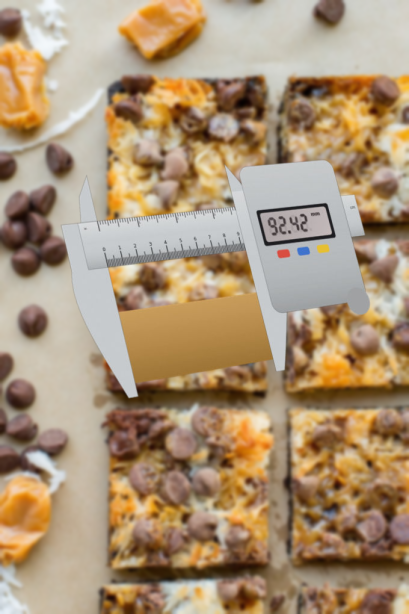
92.42 mm
